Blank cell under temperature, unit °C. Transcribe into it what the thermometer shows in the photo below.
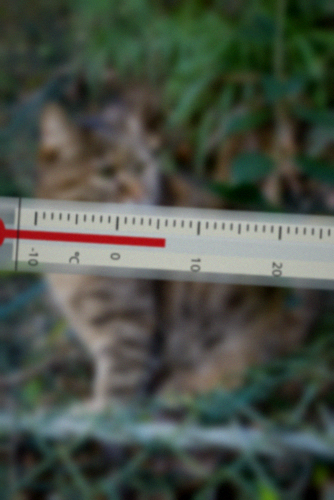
6 °C
